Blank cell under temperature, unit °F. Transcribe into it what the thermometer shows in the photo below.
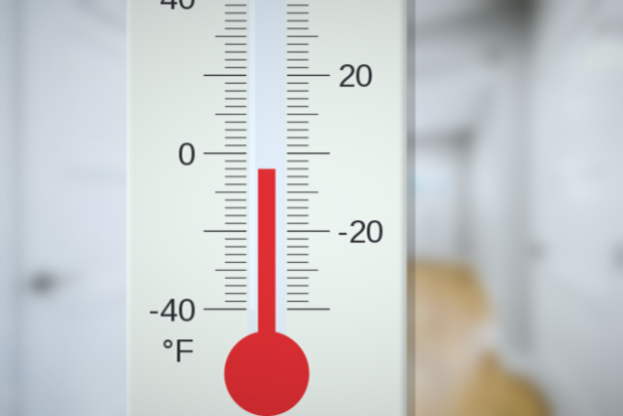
-4 °F
